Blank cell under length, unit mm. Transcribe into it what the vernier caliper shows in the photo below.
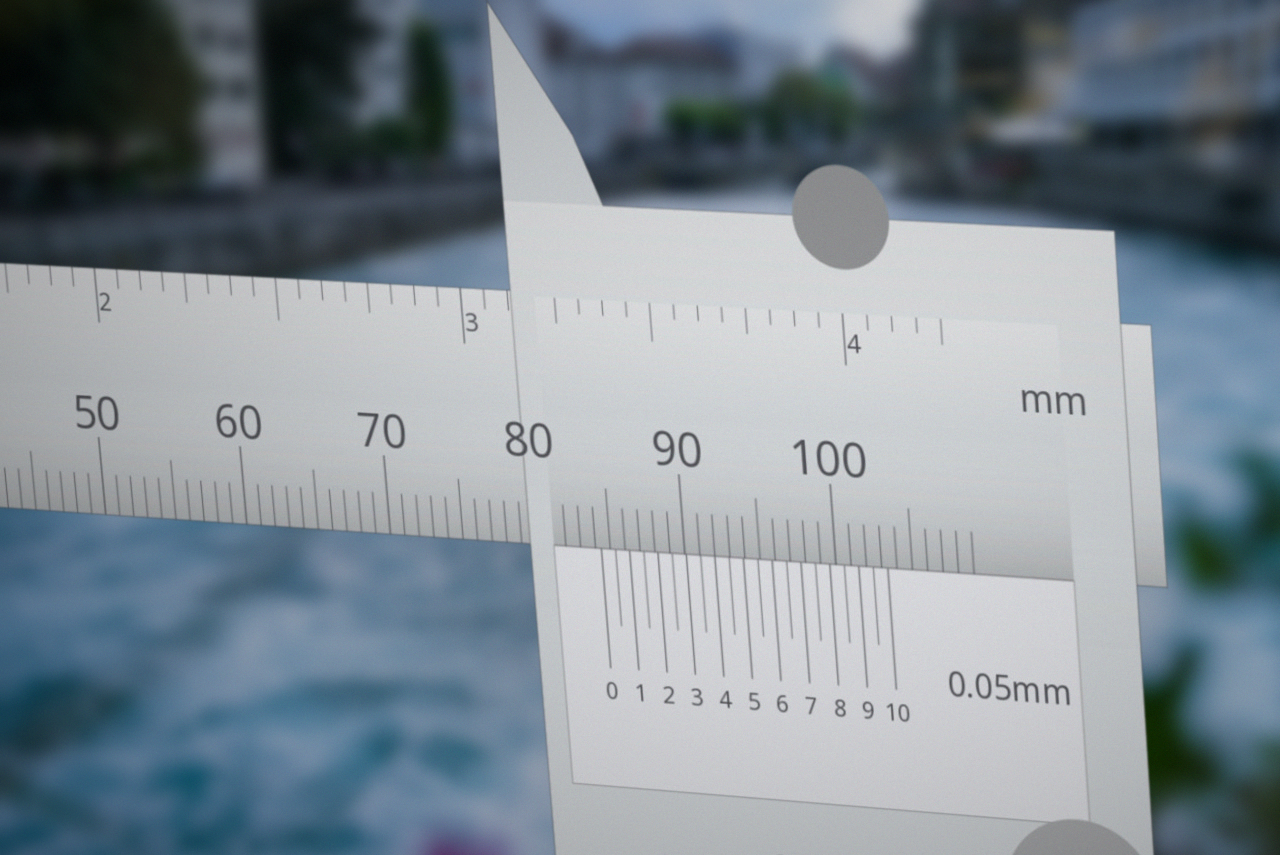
84.4 mm
